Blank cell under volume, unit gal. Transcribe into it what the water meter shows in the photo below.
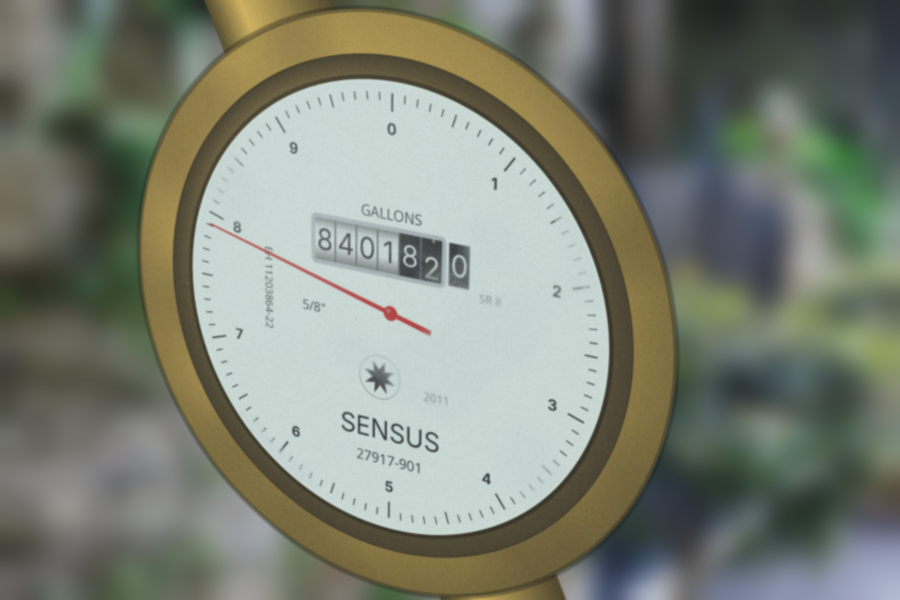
8401817.9 gal
